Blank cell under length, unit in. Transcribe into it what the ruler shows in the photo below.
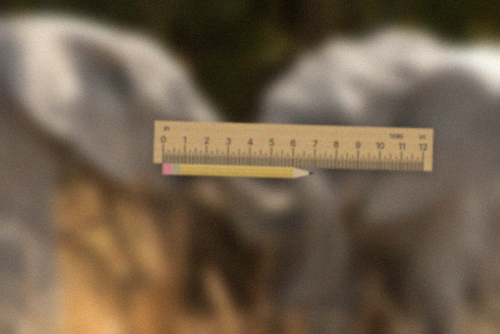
7 in
